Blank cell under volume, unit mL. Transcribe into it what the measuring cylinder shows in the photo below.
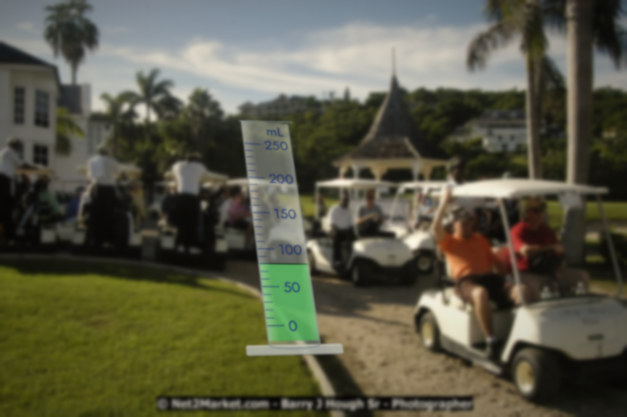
80 mL
